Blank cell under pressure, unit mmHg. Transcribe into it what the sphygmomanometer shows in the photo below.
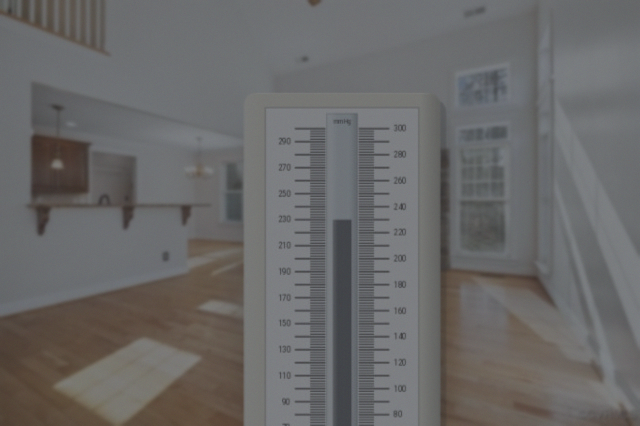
230 mmHg
